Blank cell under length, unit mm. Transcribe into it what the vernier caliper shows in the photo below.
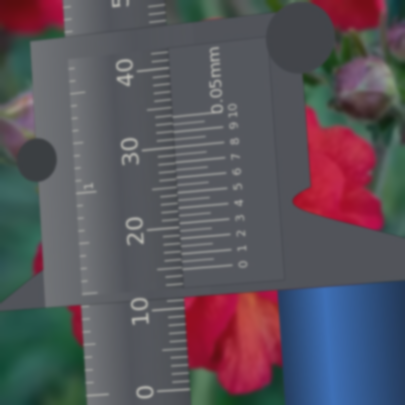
14.8 mm
